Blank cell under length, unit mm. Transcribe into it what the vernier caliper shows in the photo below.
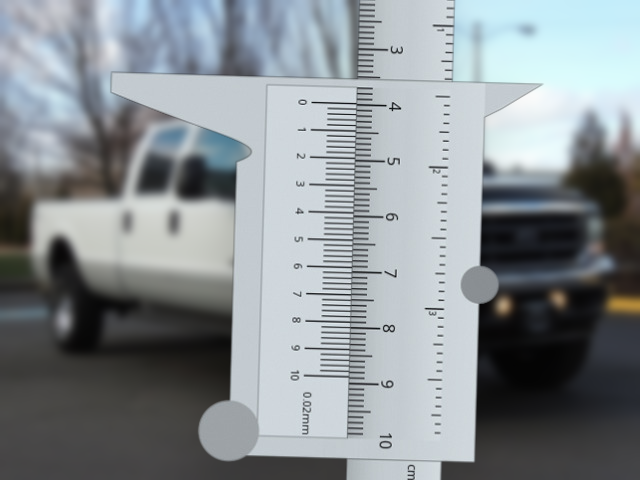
39.8 mm
